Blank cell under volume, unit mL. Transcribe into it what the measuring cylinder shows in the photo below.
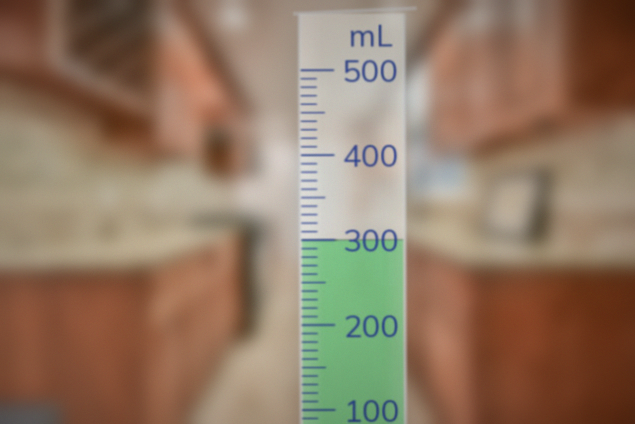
300 mL
